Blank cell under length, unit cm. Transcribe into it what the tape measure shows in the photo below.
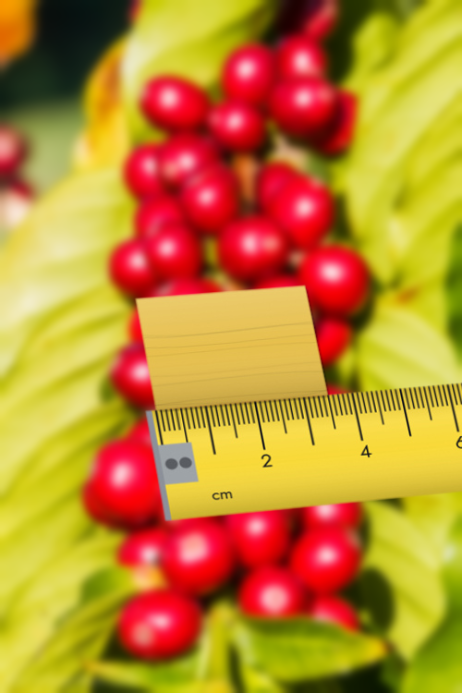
3.5 cm
